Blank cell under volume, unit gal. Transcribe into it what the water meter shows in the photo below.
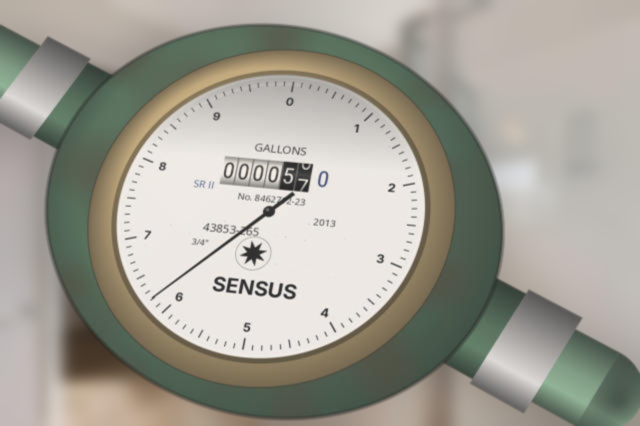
566.2 gal
